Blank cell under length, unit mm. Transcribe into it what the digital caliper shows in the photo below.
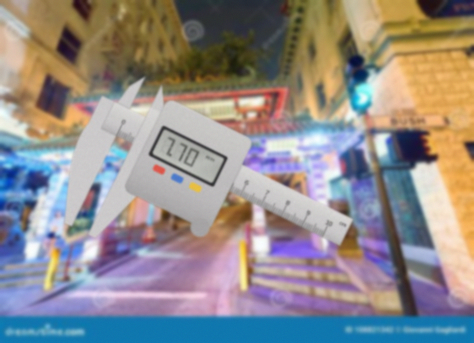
7.70 mm
